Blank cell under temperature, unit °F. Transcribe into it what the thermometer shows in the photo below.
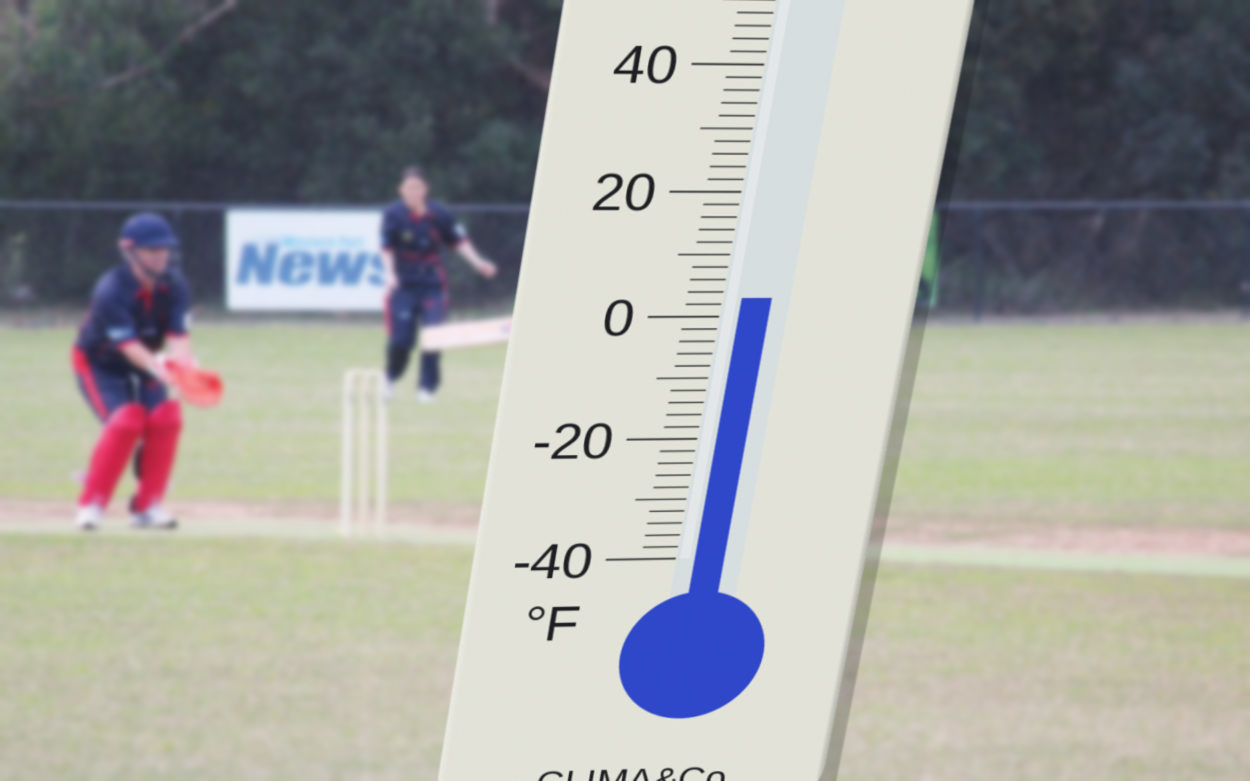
3 °F
